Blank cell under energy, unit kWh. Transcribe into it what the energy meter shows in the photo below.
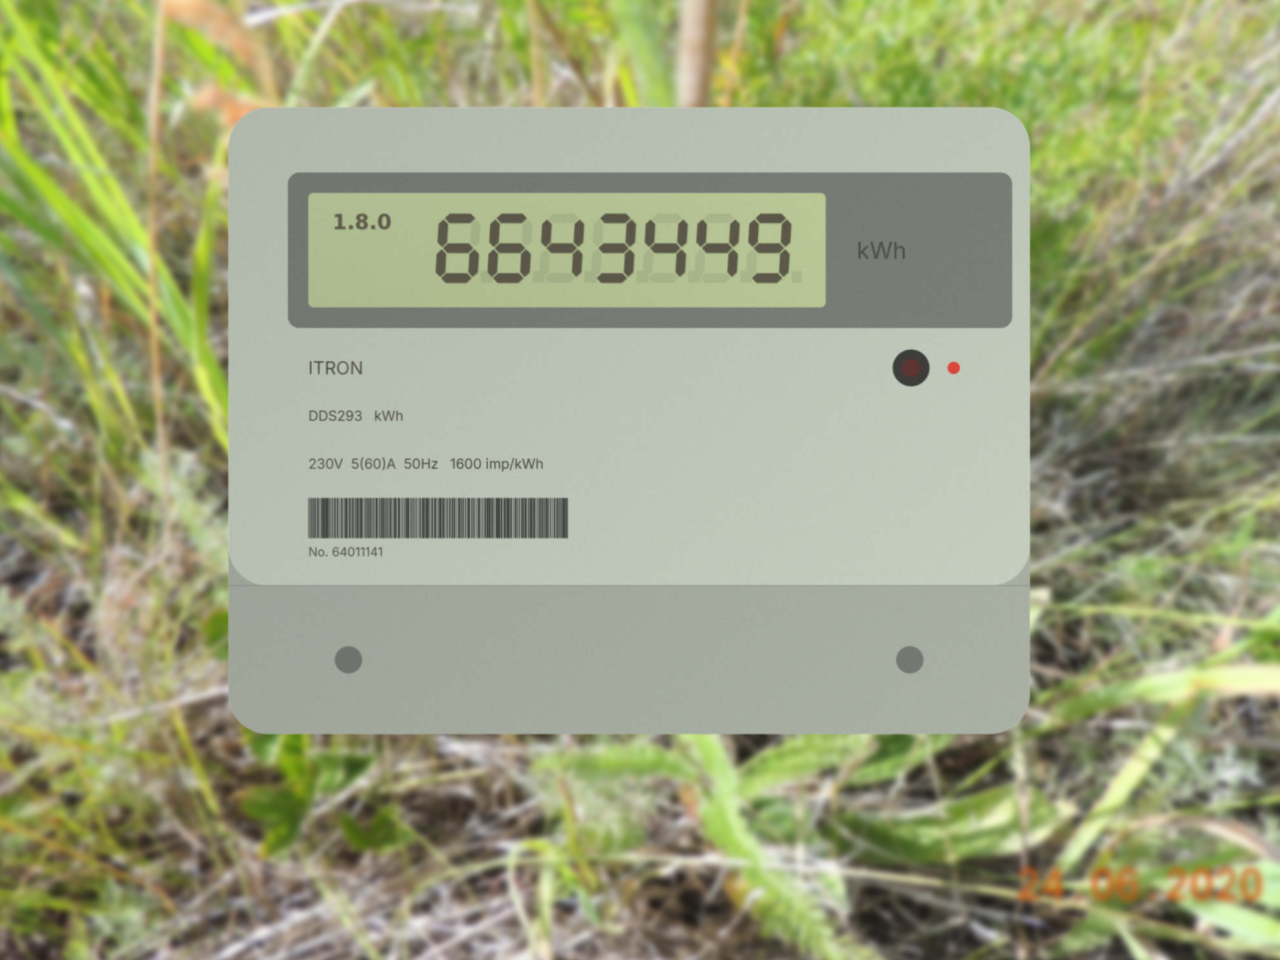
6643449 kWh
